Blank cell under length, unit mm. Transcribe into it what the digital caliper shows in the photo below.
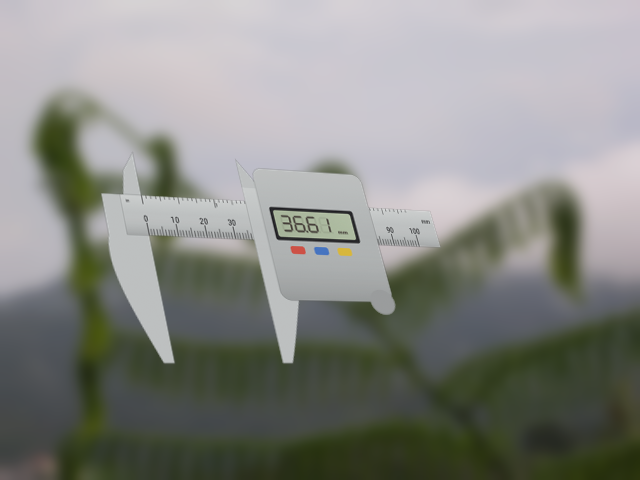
36.61 mm
